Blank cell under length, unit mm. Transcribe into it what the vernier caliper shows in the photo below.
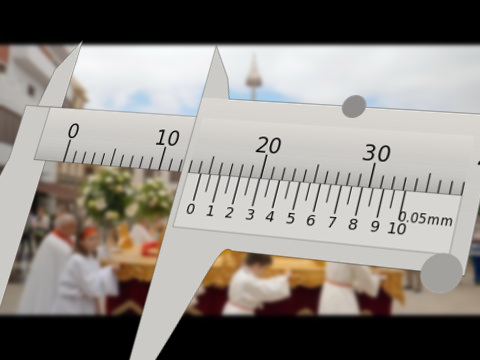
14.2 mm
